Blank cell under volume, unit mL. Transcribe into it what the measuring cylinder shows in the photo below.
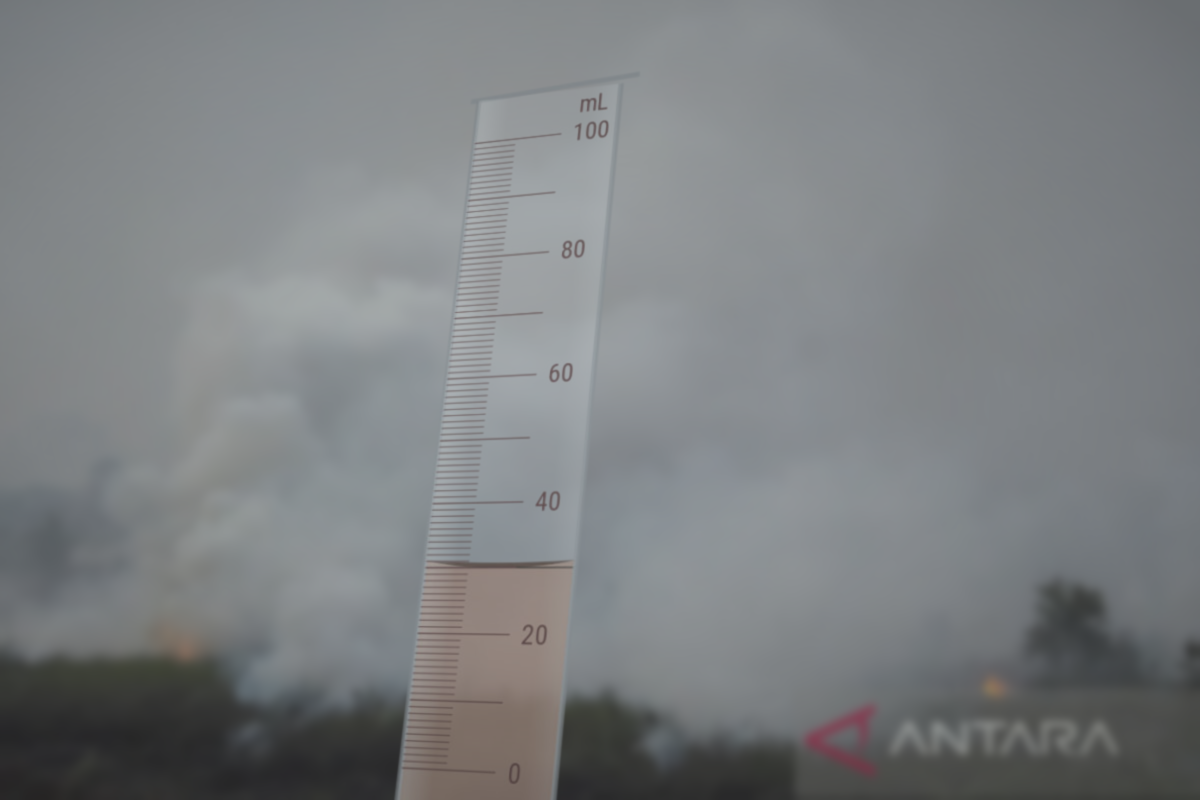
30 mL
